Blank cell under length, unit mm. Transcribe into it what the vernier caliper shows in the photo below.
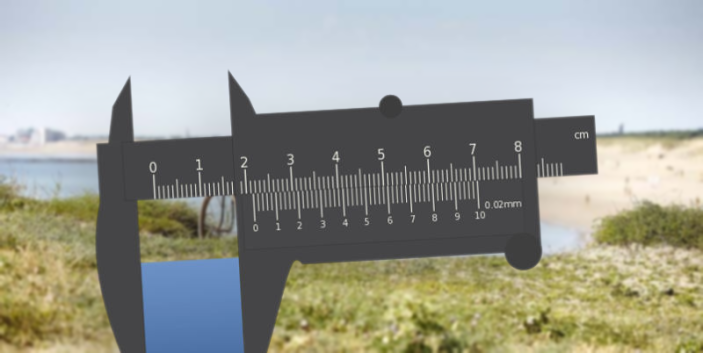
21.5 mm
